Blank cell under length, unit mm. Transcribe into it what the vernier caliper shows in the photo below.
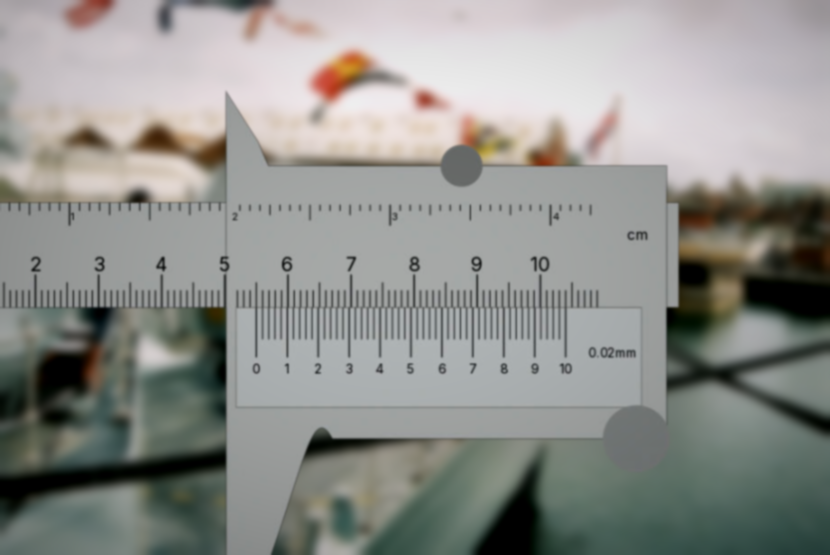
55.0 mm
